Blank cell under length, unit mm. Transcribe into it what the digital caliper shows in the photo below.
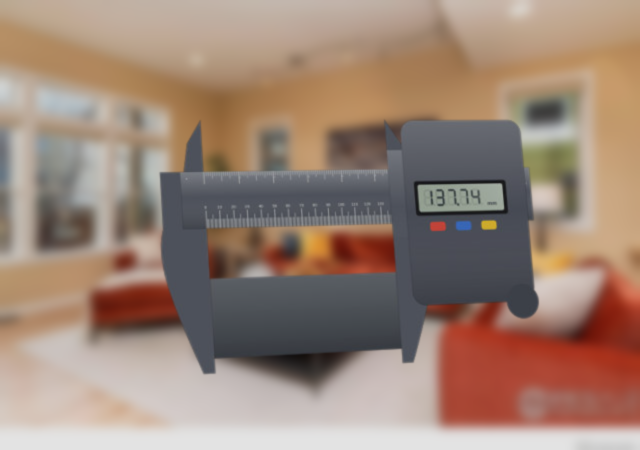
137.74 mm
